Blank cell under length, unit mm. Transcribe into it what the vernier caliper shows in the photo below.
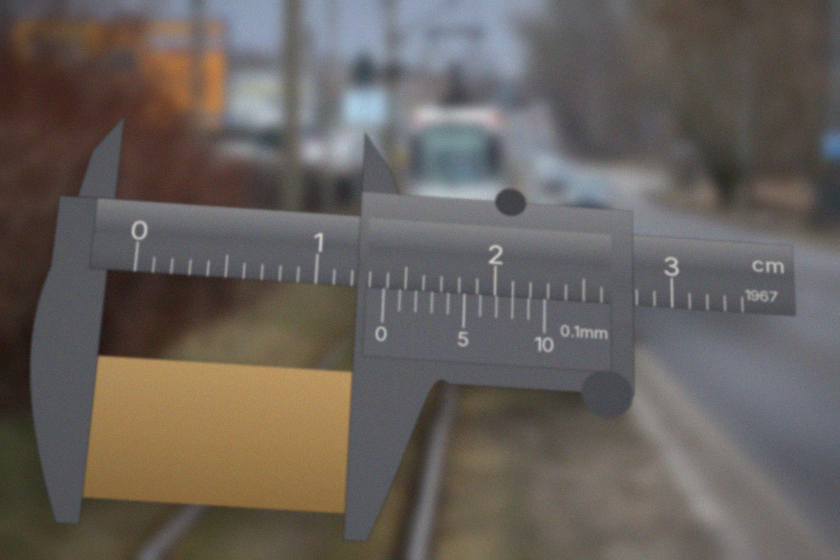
13.8 mm
